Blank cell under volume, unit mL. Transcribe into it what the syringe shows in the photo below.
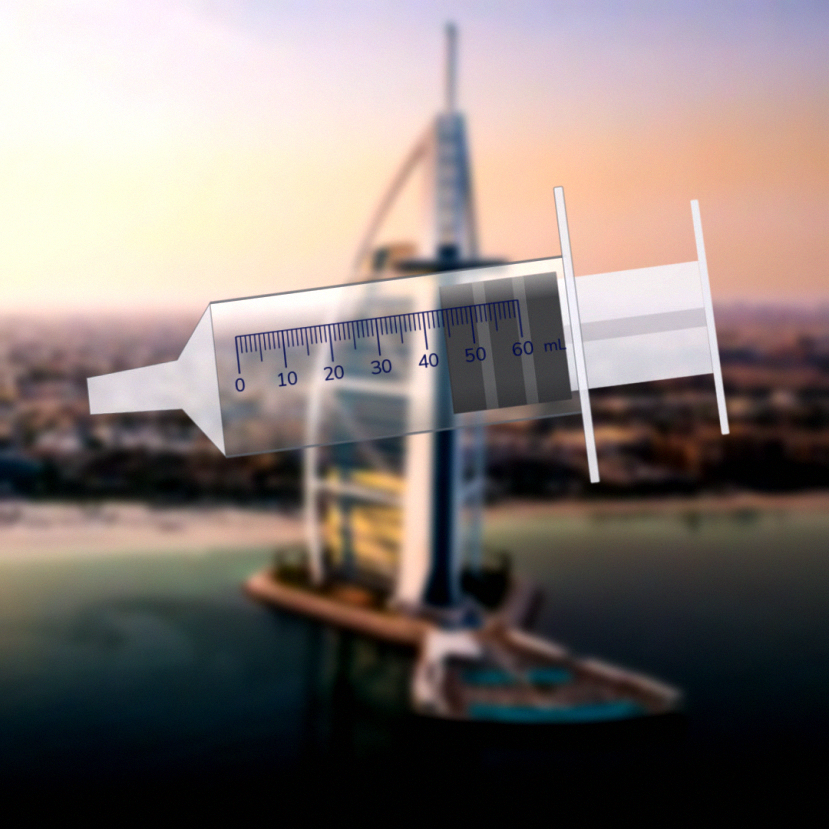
44 mL
